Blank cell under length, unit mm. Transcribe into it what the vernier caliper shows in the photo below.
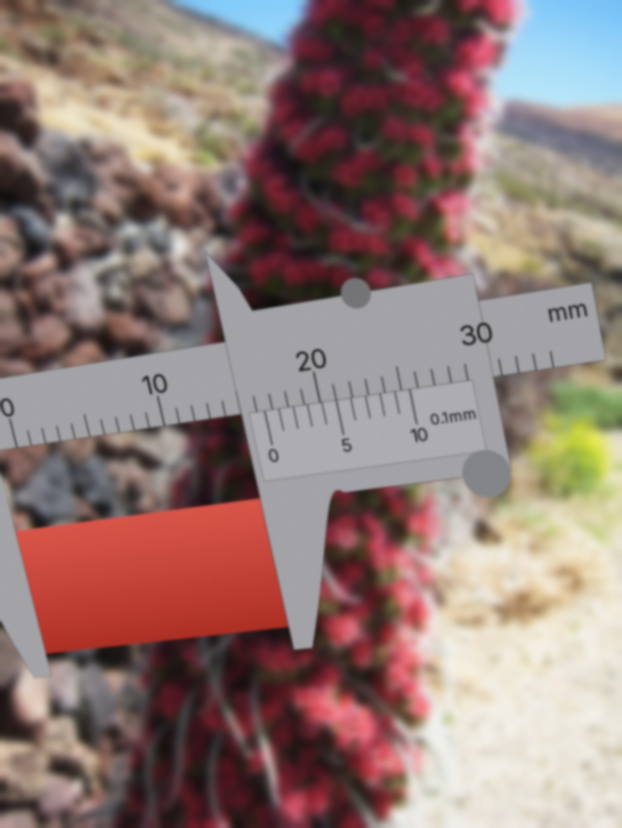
16.5 mm
